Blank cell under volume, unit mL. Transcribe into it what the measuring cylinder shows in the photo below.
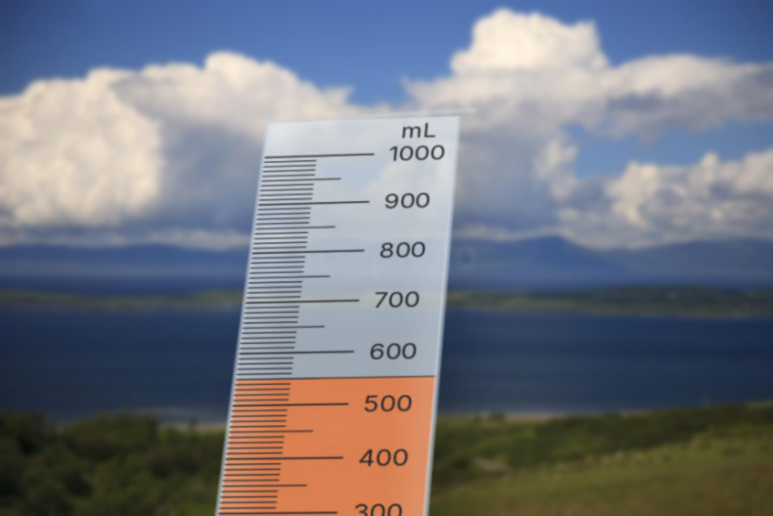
550 mL
